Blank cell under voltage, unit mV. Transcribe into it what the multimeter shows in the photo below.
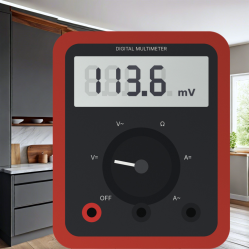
113.6 mV
